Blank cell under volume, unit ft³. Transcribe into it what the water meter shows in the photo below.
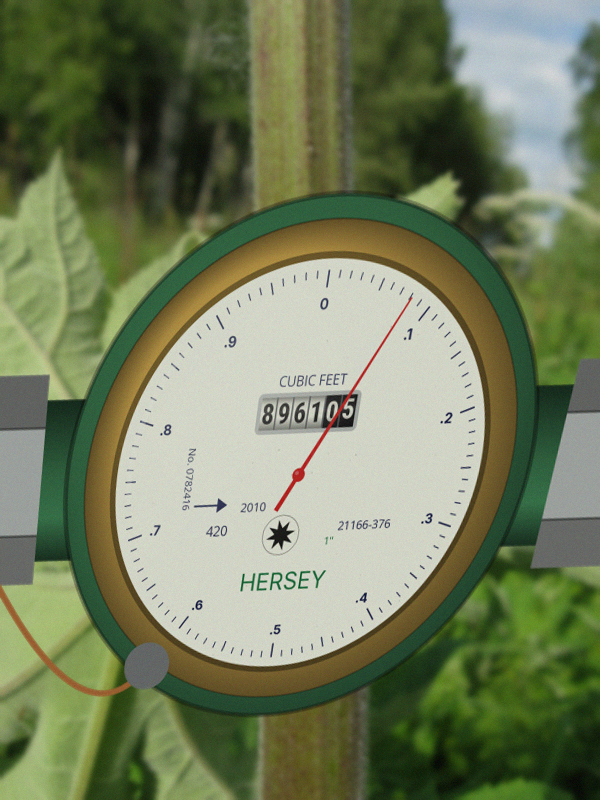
896105.08 ft³
